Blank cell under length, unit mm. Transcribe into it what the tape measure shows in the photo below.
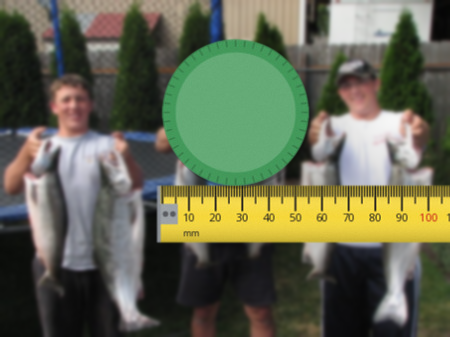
55 mm
